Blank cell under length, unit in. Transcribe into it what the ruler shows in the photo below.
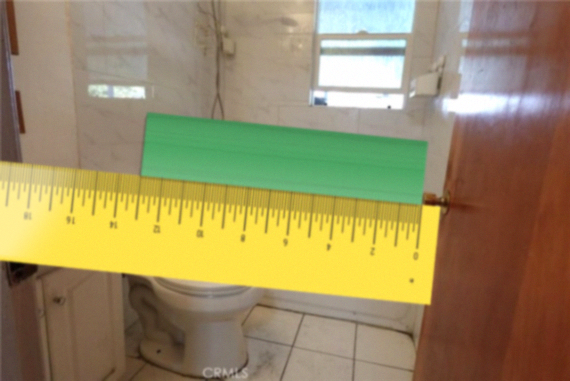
13 in
